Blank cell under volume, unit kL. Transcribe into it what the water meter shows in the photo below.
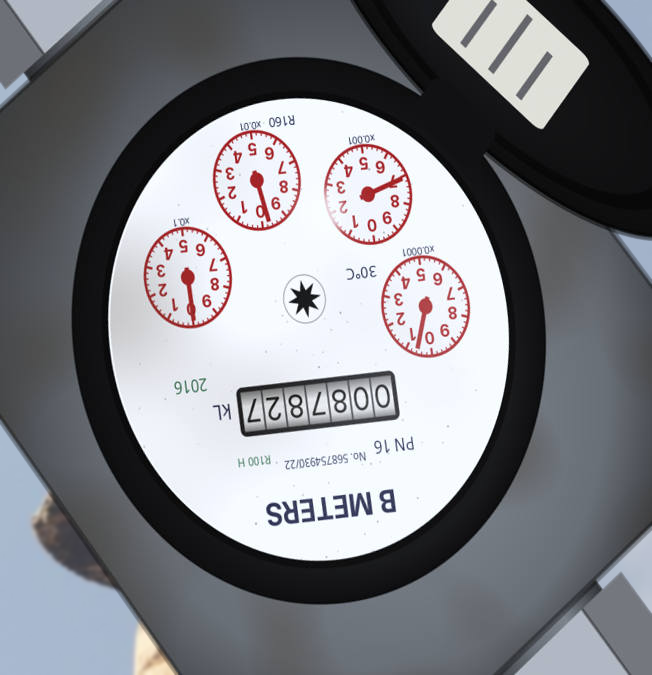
87826.9970 kL
